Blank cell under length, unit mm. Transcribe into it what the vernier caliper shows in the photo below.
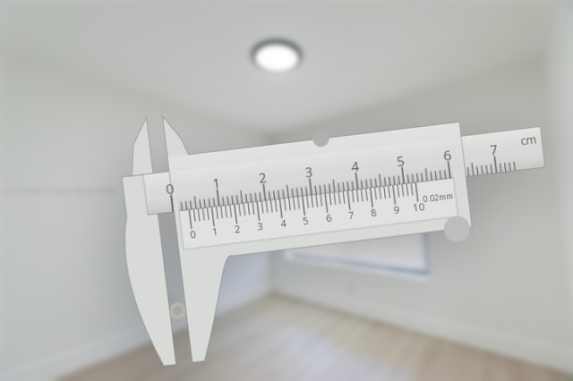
3.5 mm
